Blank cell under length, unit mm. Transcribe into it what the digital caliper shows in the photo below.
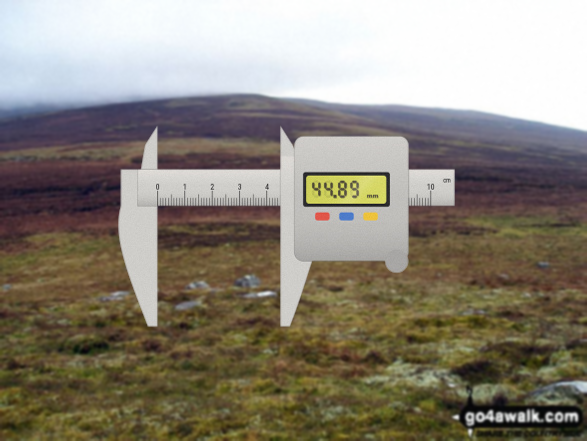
44.89 mm
